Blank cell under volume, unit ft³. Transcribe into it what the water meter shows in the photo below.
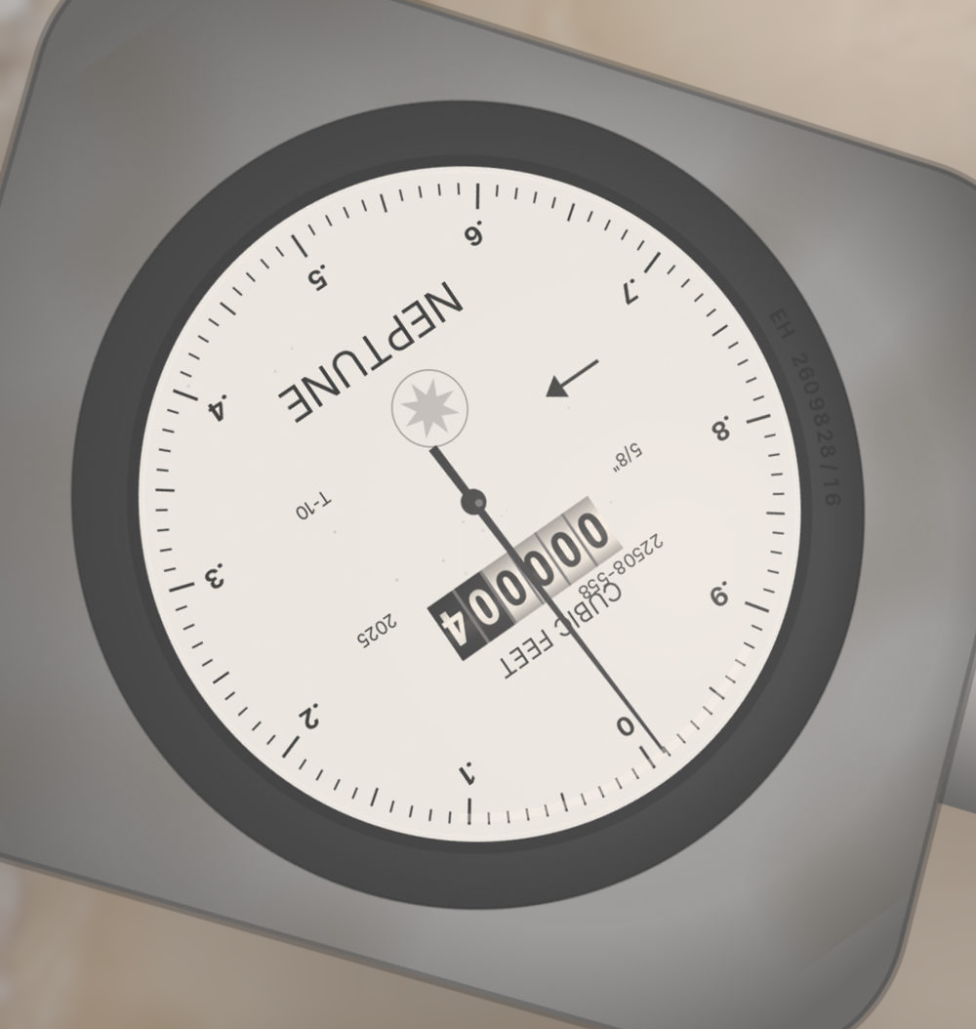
3.99 ft³
